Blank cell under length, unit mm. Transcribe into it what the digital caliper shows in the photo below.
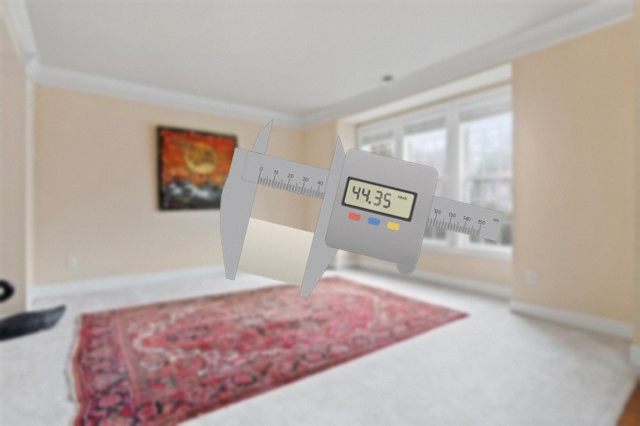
44.35 mm
